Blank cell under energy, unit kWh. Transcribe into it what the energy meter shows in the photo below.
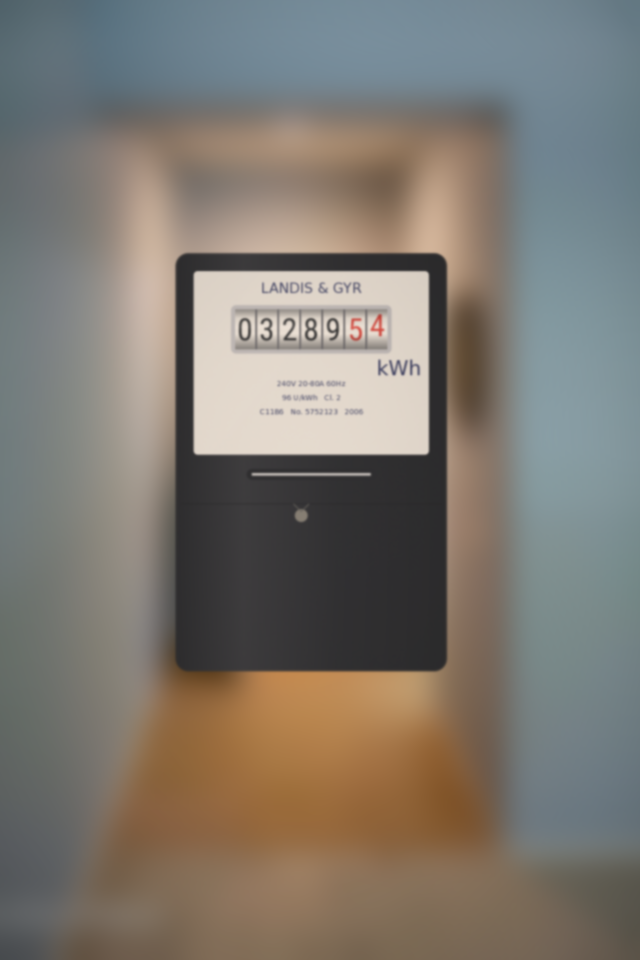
3289.54 kWh
